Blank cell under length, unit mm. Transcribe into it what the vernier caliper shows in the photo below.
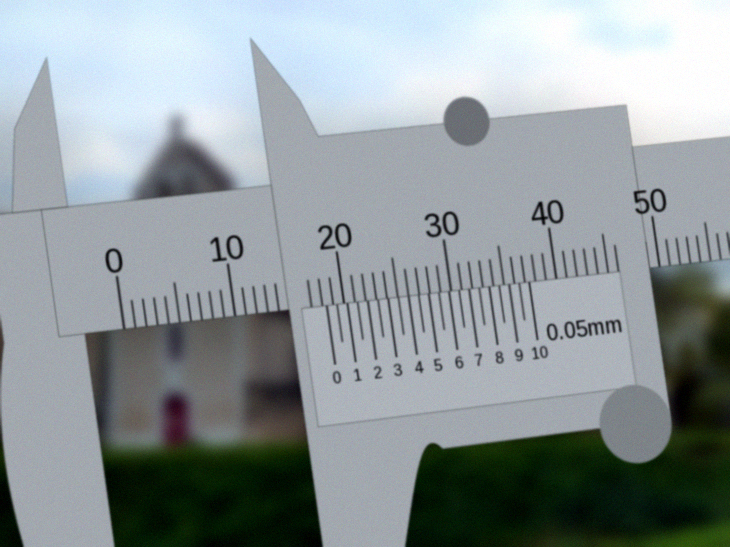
18.4 mm
